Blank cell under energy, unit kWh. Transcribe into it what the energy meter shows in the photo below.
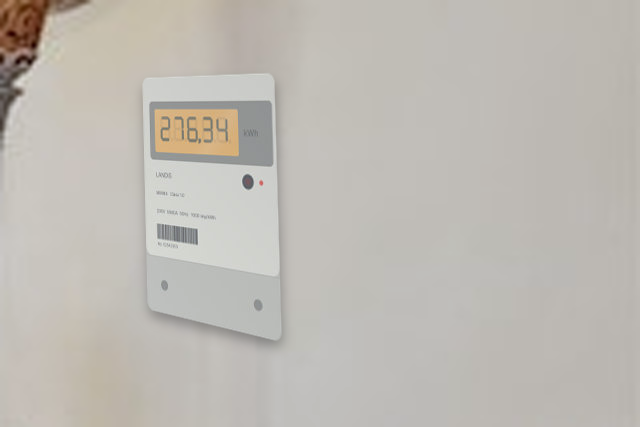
276.34 kWh
